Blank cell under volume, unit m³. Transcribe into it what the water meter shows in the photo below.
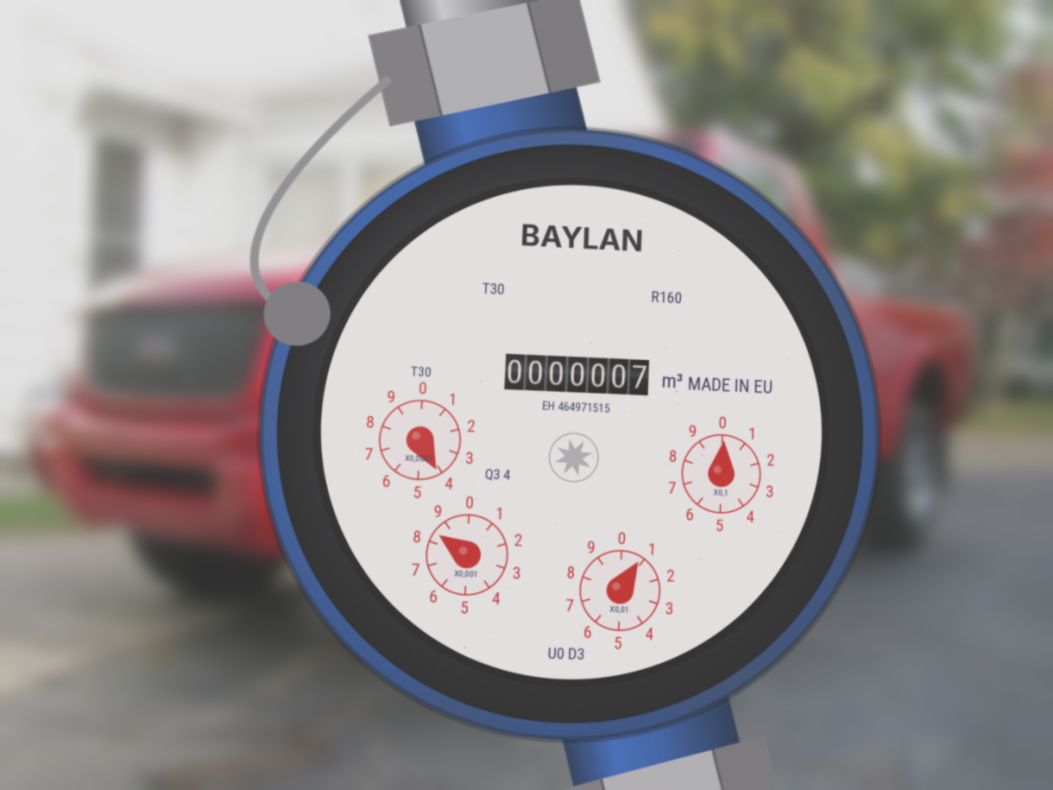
7.0084 m³
